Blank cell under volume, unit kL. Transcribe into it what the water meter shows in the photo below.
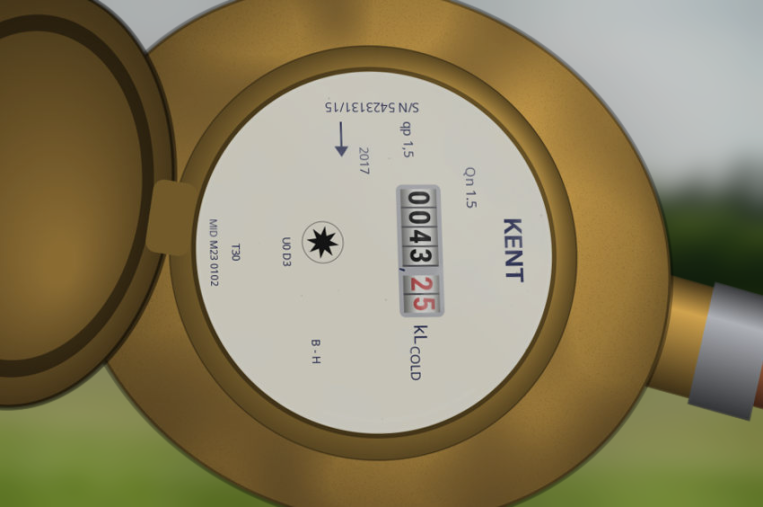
43.25 kL
